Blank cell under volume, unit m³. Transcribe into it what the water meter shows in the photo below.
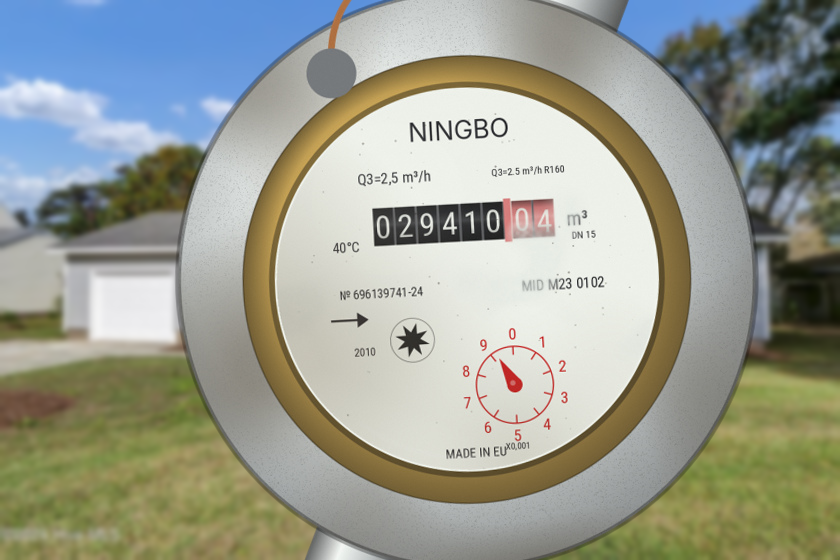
29410.039 m³
